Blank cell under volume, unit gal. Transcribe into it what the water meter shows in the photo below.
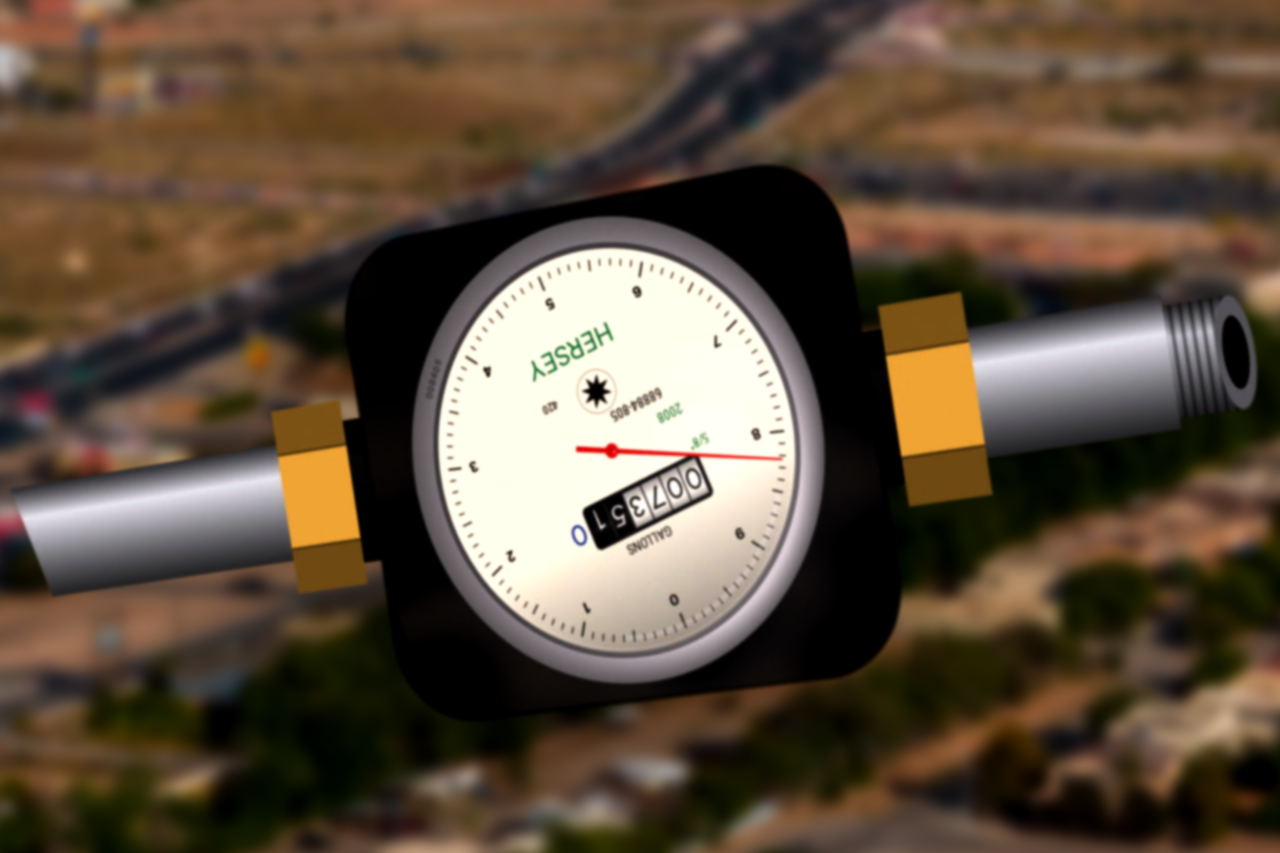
73508.2 gal
